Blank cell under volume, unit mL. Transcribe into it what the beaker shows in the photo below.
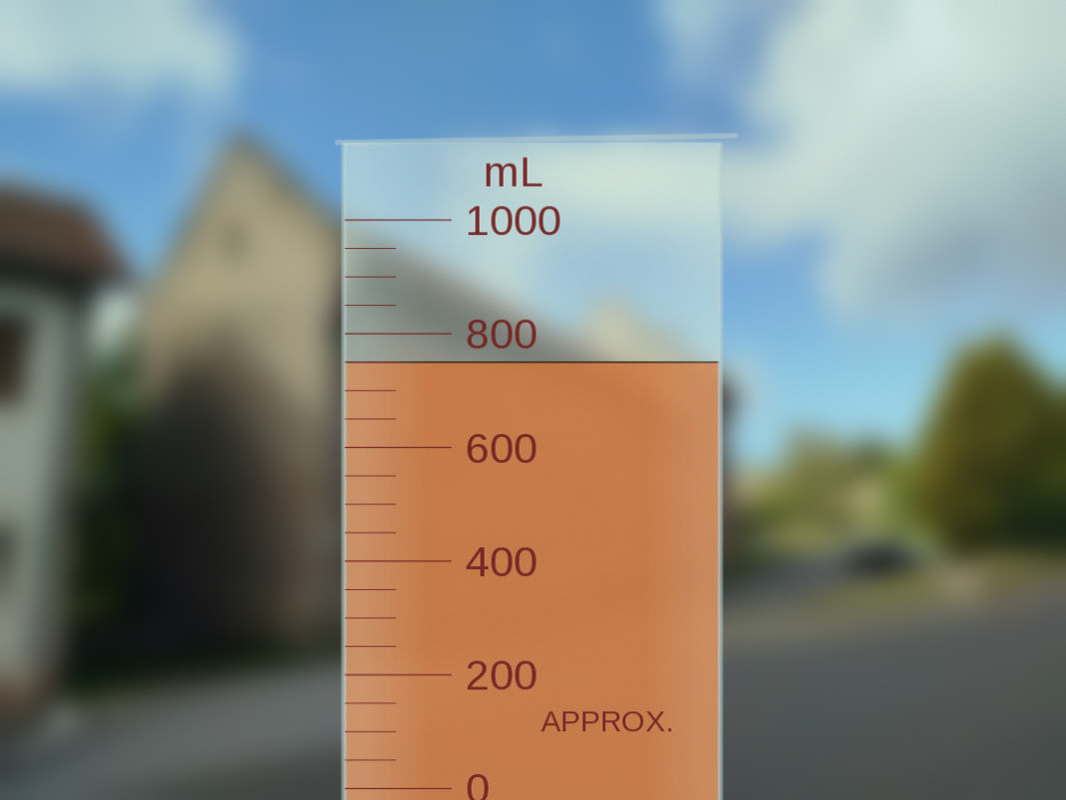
750 mL
